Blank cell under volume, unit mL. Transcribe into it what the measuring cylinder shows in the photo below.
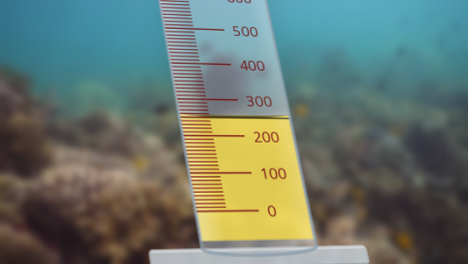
250 mL
